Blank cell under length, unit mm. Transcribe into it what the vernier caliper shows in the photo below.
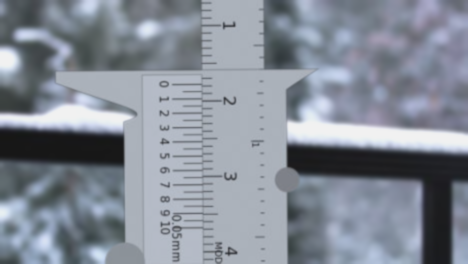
17.8 mm
